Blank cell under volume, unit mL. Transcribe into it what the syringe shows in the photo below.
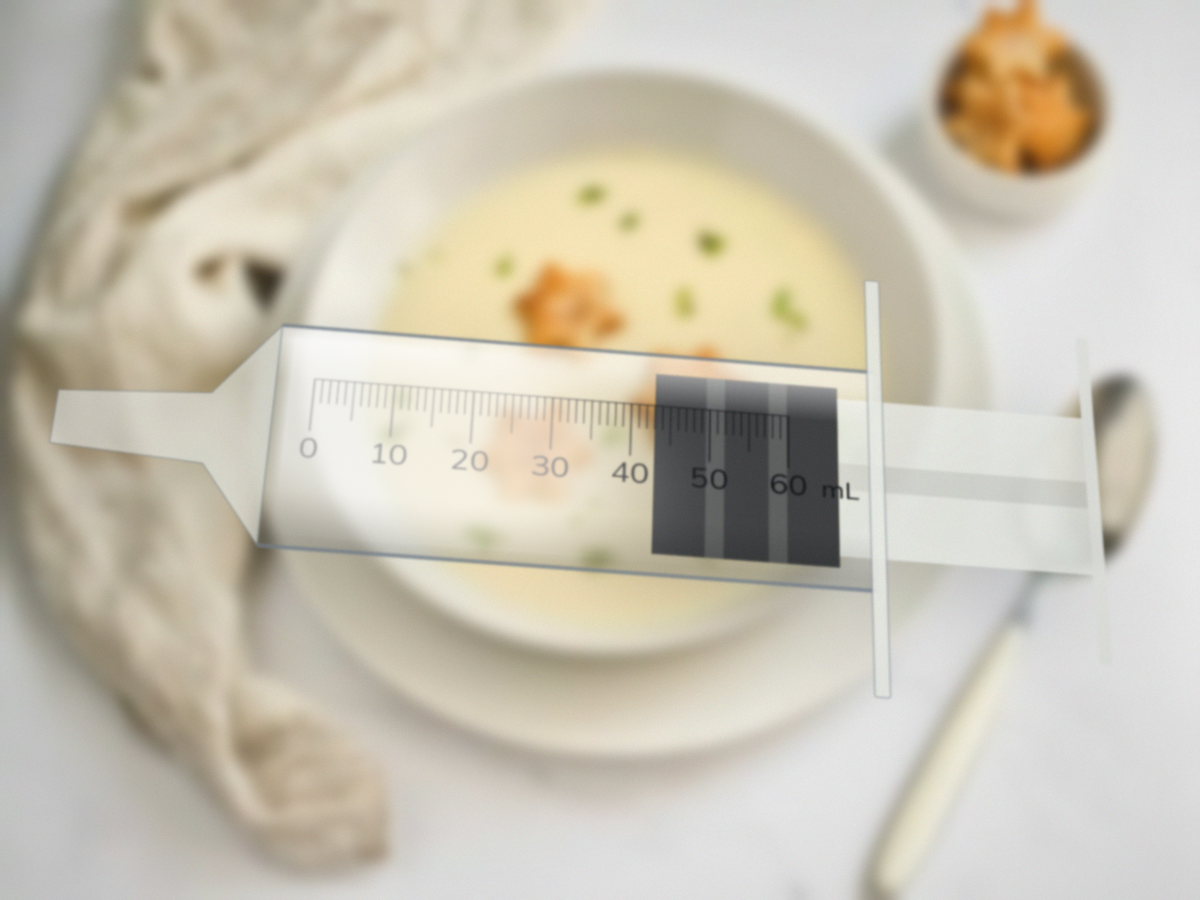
43 mL
